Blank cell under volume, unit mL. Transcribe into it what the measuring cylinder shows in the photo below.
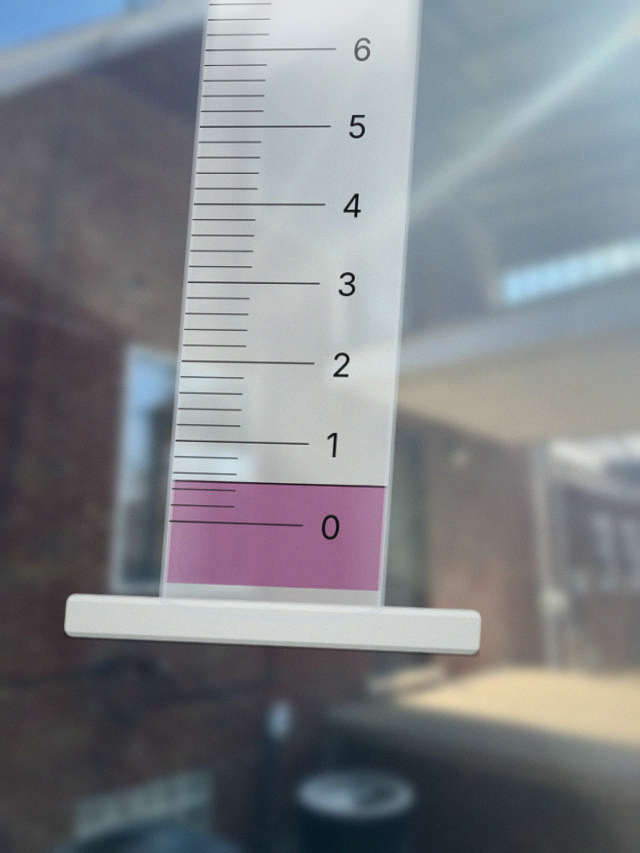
0.5 mL
